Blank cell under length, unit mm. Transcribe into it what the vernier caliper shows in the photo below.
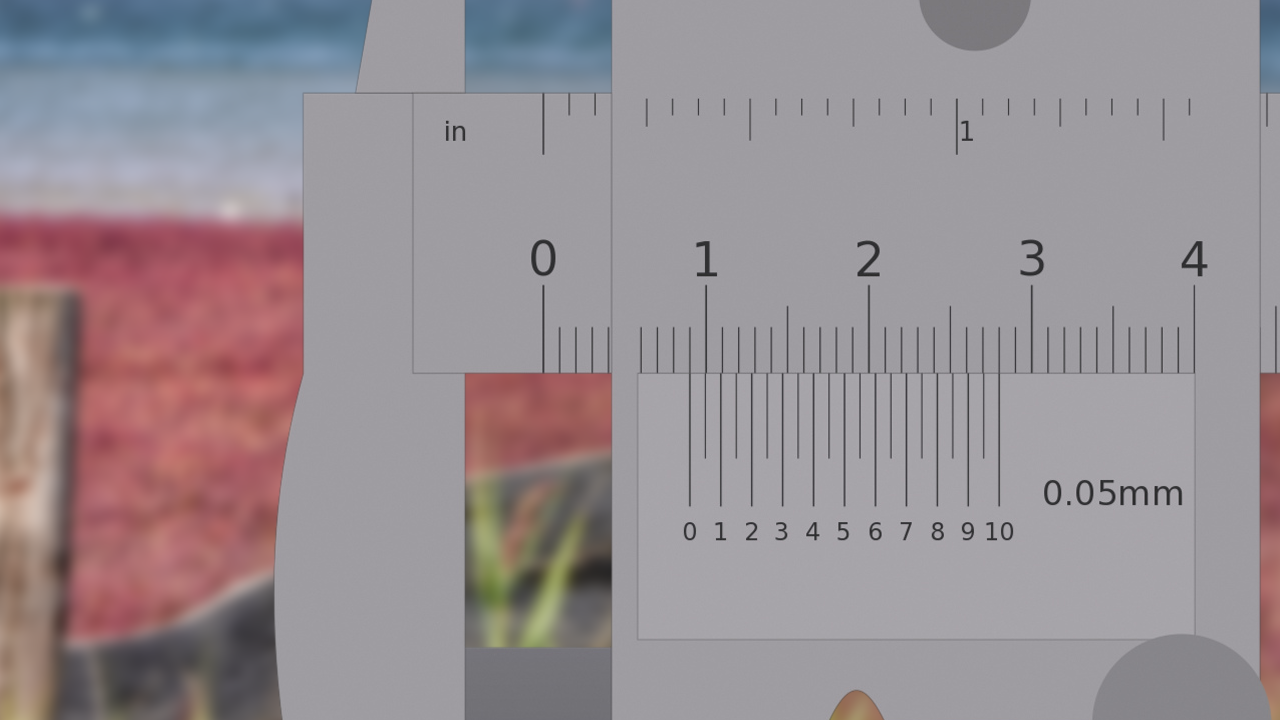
9.0 mm
